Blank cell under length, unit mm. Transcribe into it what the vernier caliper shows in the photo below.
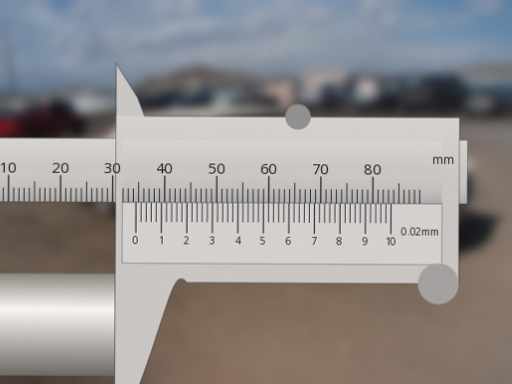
34.5 mm
